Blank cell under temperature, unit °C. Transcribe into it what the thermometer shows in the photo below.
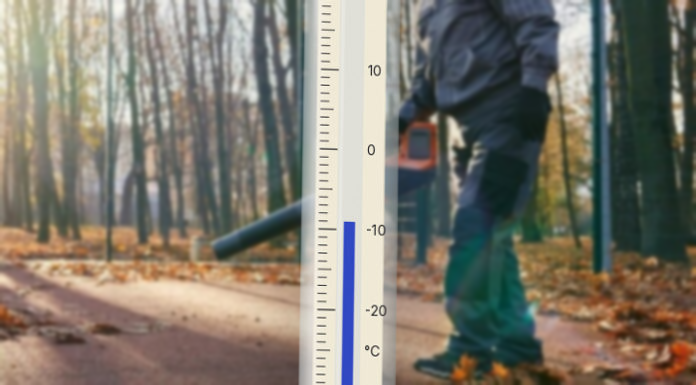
-9 °C
